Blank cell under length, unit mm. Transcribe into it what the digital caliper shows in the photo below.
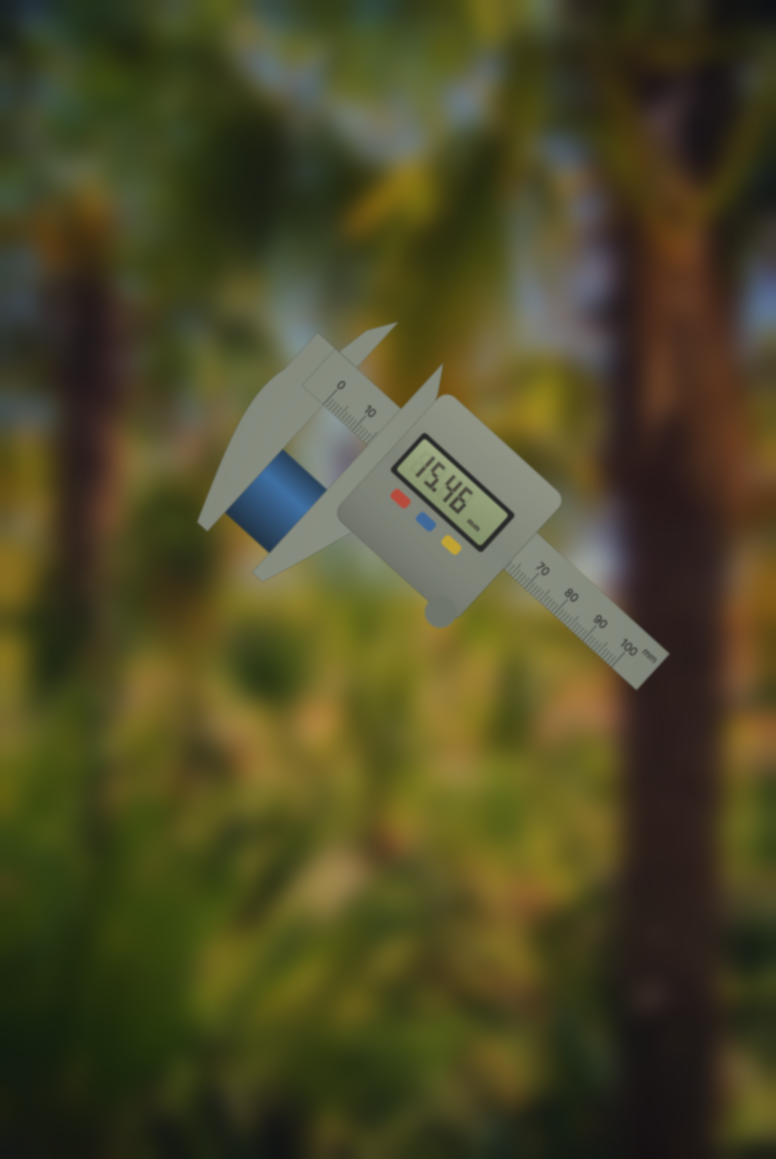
15.46 mm
